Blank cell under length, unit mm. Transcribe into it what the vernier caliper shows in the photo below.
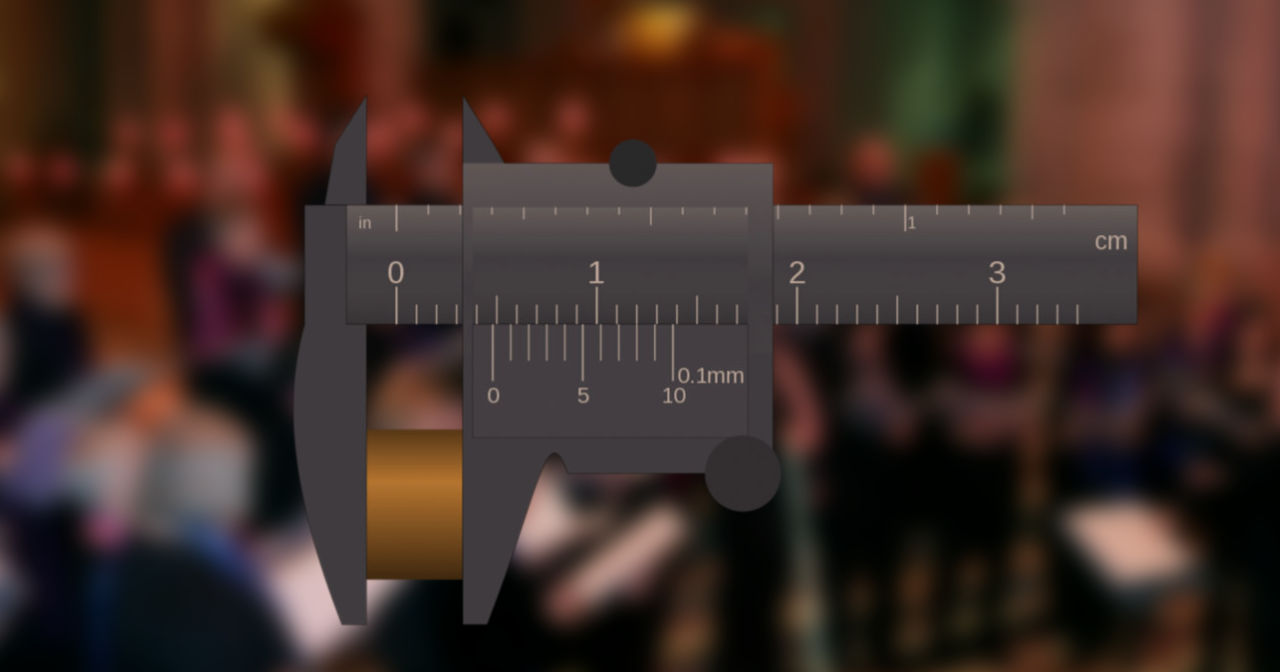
4.8 mm
